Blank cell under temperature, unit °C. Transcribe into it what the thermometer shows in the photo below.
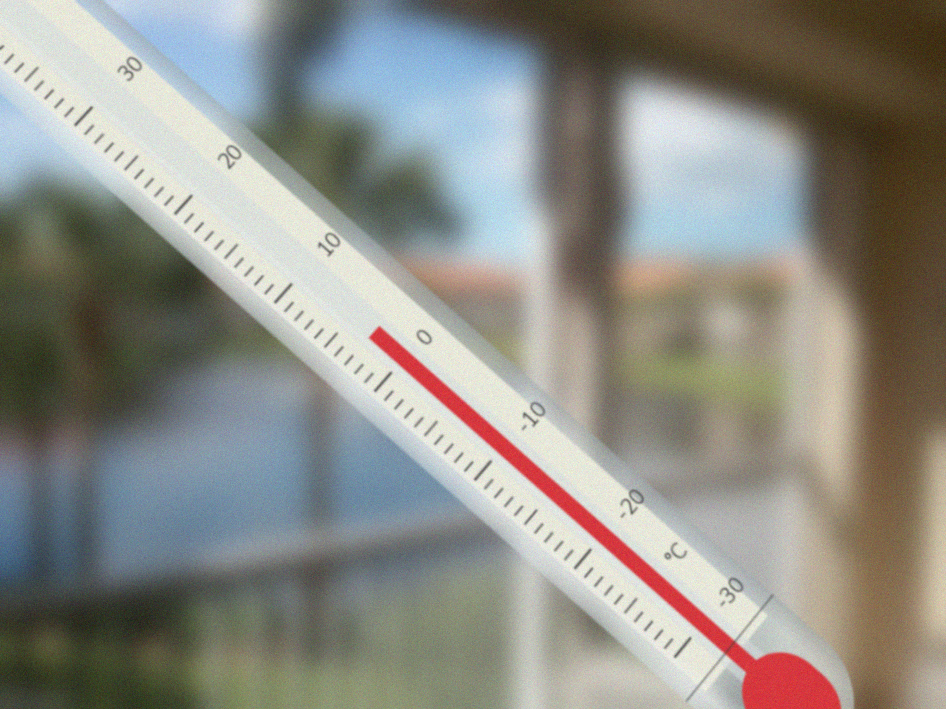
3 °C
